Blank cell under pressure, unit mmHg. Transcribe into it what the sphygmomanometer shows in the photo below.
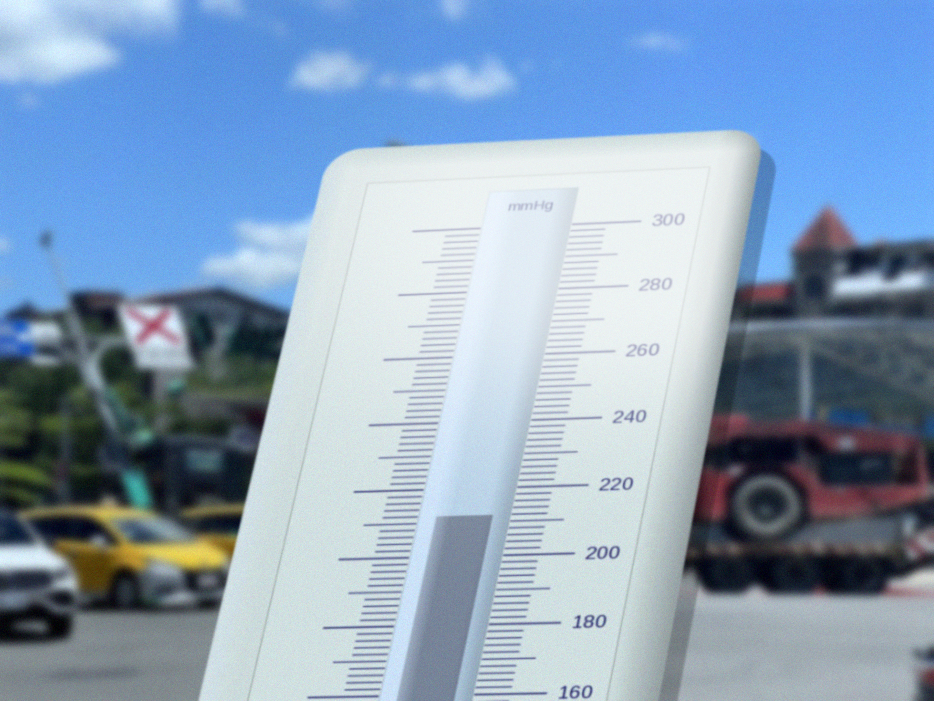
212 mmHg
